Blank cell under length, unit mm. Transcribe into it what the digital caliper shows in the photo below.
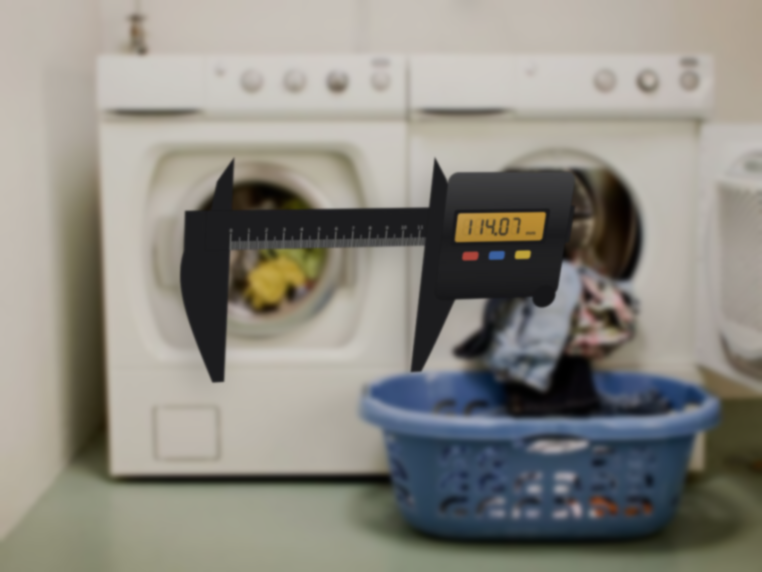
114.07 mm
